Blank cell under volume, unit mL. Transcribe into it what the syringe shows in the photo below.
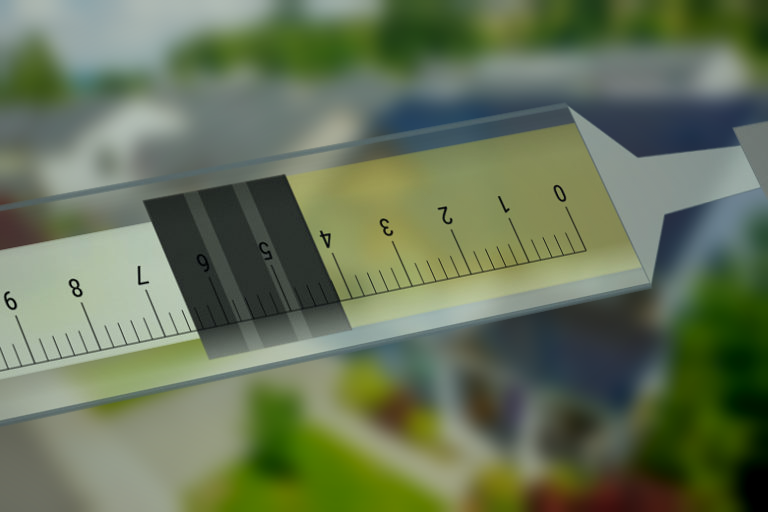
4.2 mL
